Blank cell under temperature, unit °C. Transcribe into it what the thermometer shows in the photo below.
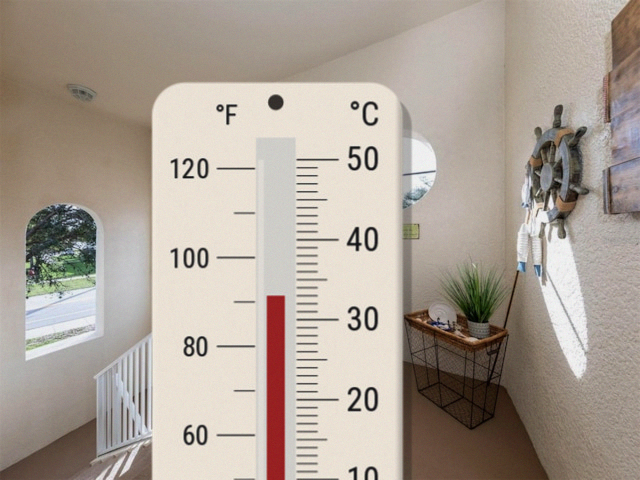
33 °C
